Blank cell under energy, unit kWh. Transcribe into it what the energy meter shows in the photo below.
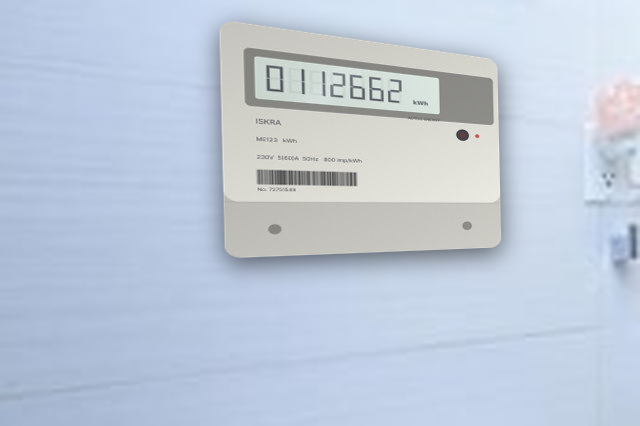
112662 kWh
